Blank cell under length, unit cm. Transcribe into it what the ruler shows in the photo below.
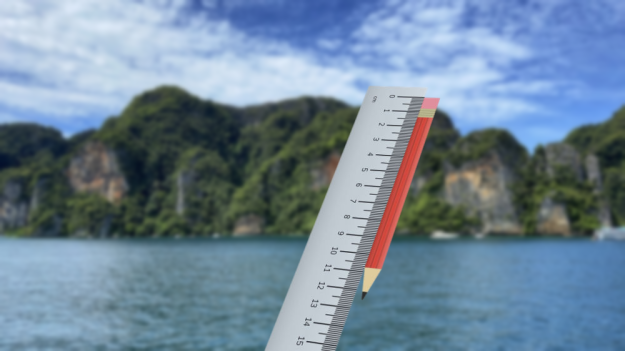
12.5 cm
